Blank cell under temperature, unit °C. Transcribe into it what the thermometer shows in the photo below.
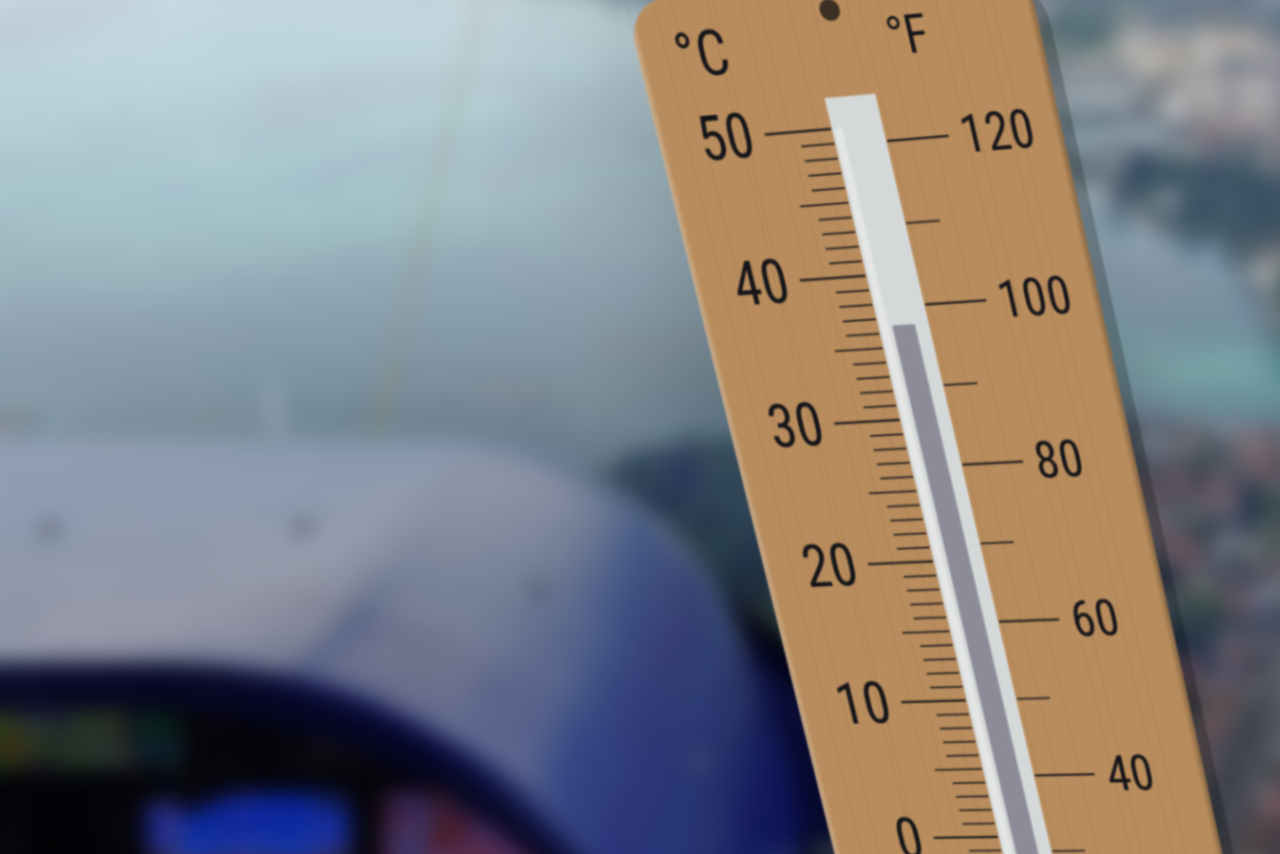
36.5 °C
